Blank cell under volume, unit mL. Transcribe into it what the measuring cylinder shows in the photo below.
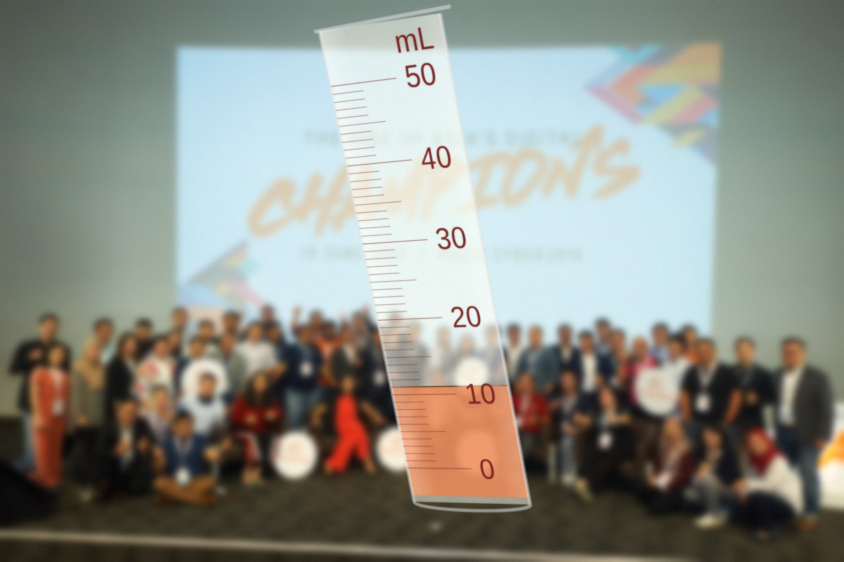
11 mL
